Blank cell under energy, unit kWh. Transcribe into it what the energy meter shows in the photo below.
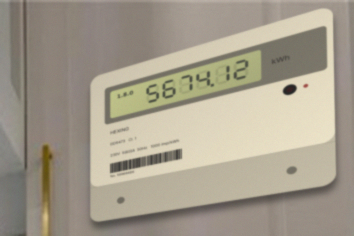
5674.12 kWh
